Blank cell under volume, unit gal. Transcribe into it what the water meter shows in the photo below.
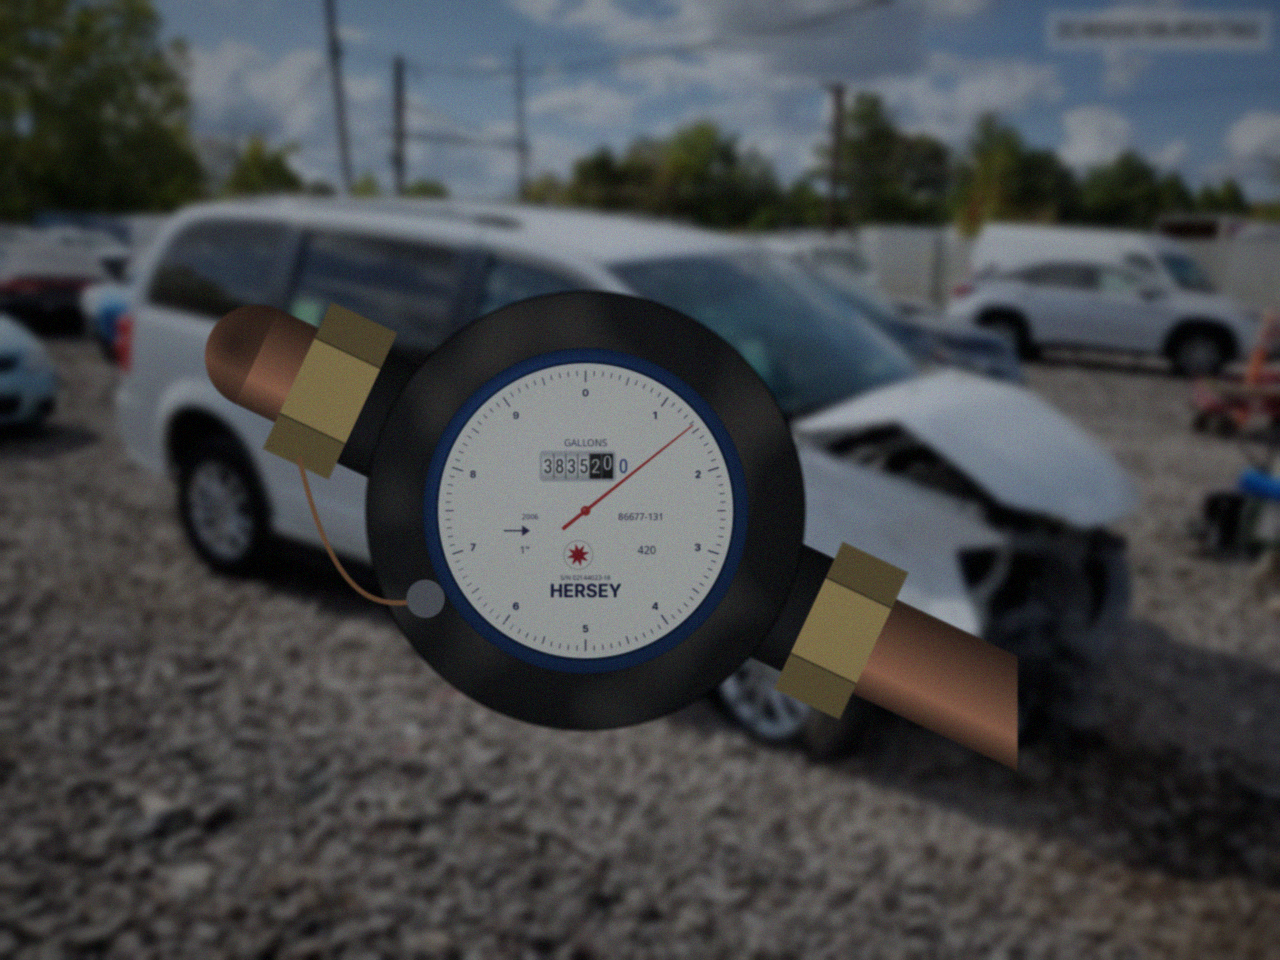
3835201.4 gal
